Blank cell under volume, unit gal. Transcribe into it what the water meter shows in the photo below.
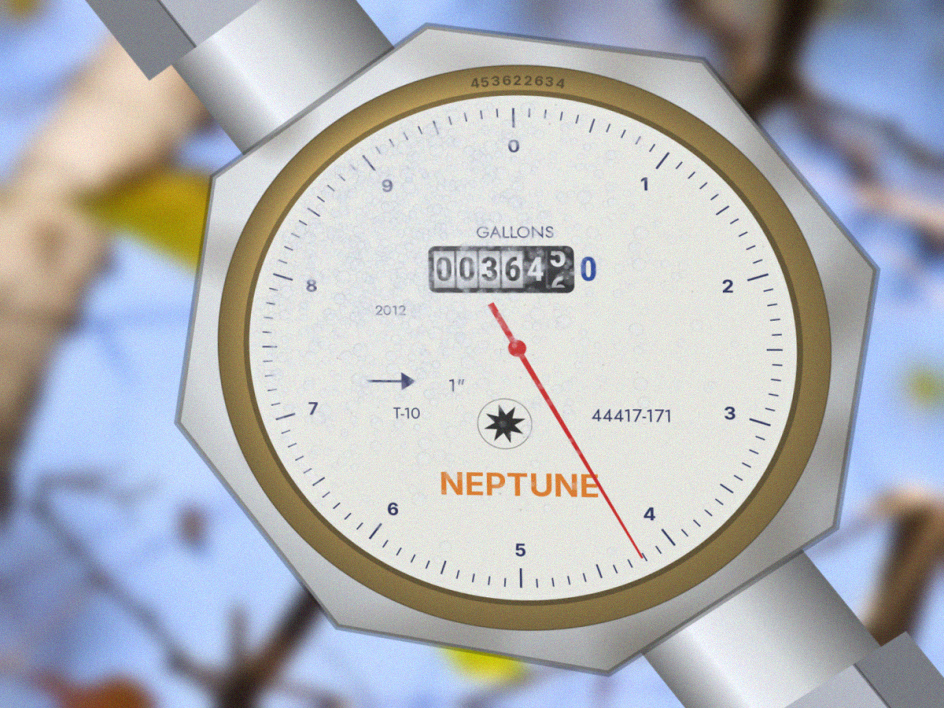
36454.2 gal
